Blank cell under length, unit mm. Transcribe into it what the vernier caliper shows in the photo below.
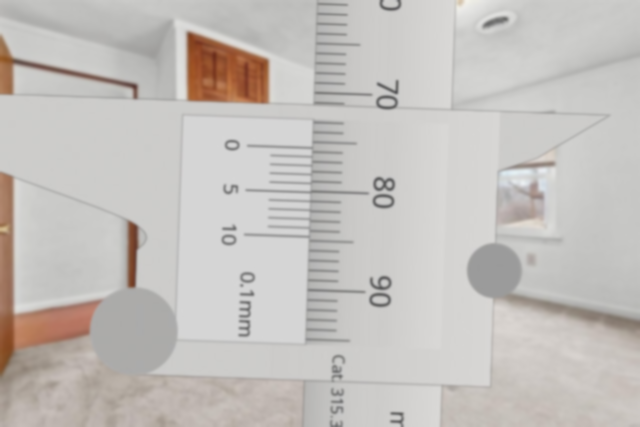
75.6 mm
